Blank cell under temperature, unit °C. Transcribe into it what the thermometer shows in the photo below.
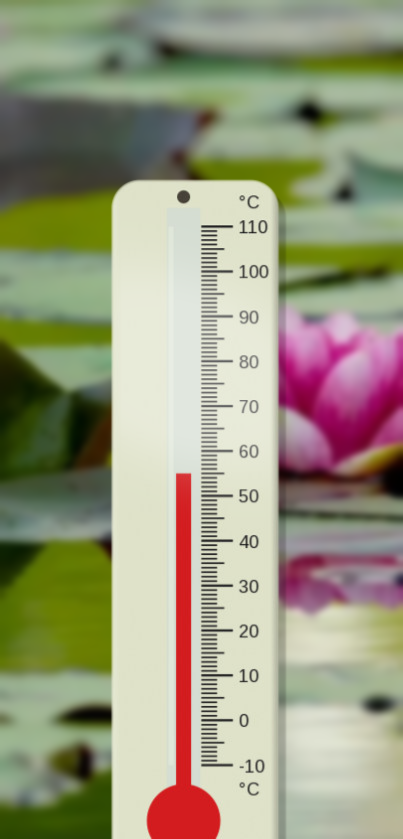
55 °C
